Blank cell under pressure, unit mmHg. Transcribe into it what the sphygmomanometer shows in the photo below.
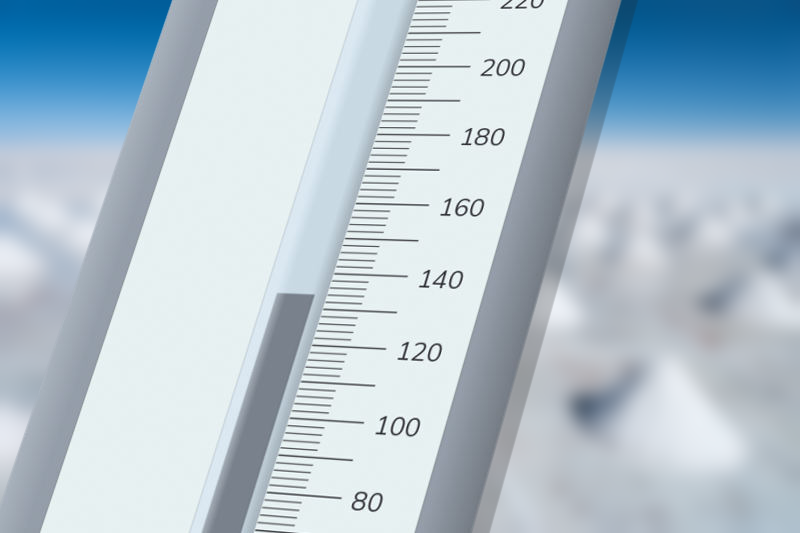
134 mmHg
